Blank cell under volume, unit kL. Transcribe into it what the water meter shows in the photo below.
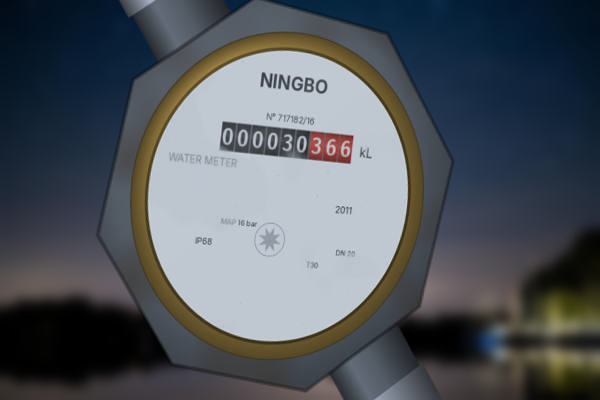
30.366 kL
